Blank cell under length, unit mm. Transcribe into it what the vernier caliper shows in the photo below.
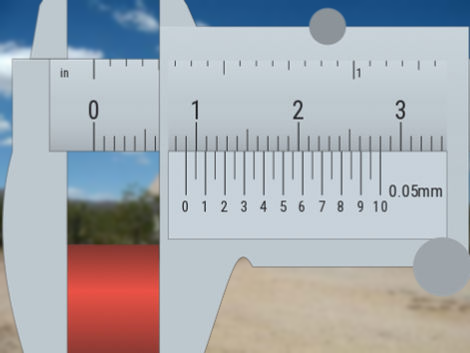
9.0 mm
